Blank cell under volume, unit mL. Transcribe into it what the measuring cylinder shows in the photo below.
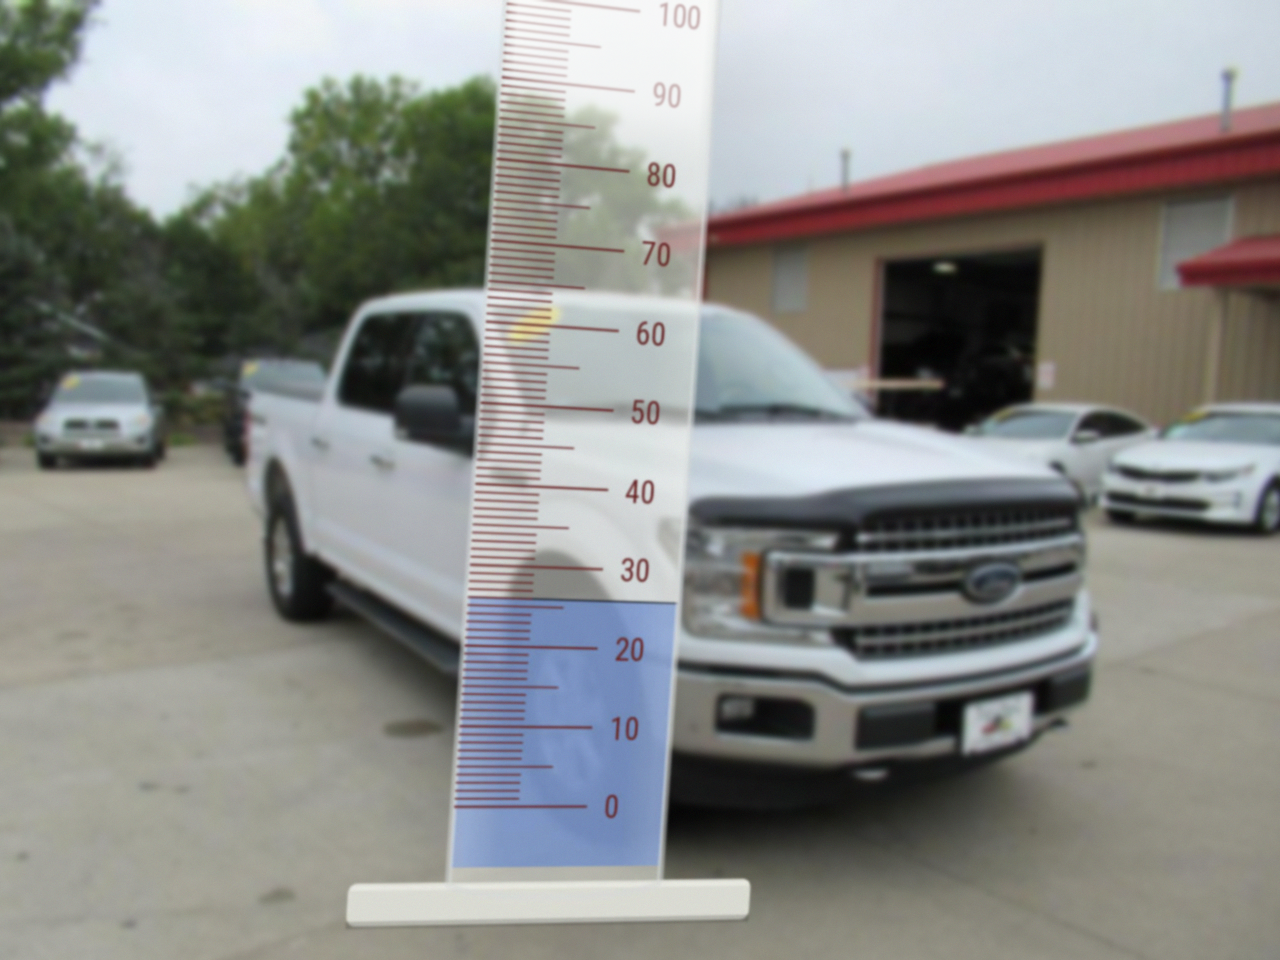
26 mL
